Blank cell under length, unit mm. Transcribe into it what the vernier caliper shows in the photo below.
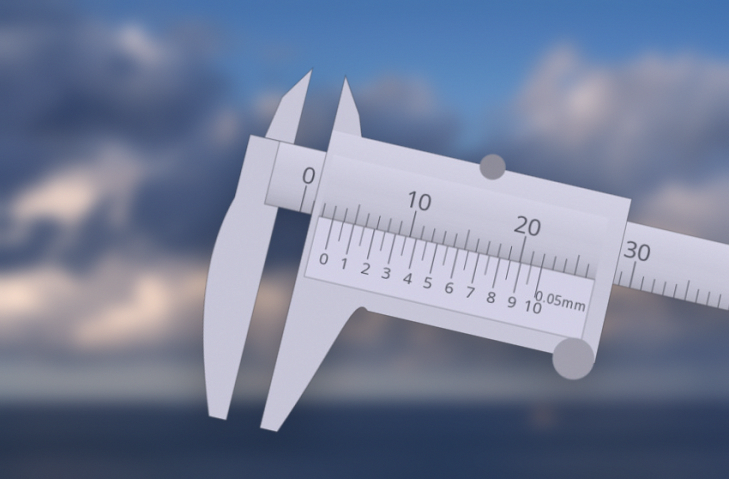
3.0 mm
